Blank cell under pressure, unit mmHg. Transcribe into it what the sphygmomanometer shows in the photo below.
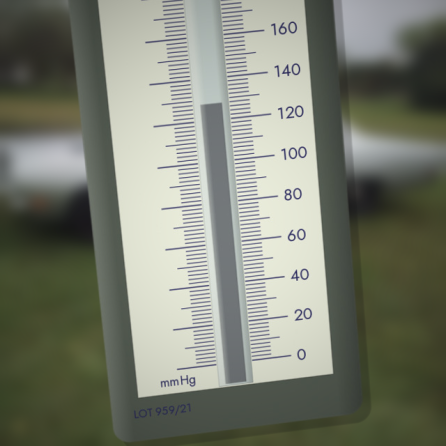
128 mmHg
